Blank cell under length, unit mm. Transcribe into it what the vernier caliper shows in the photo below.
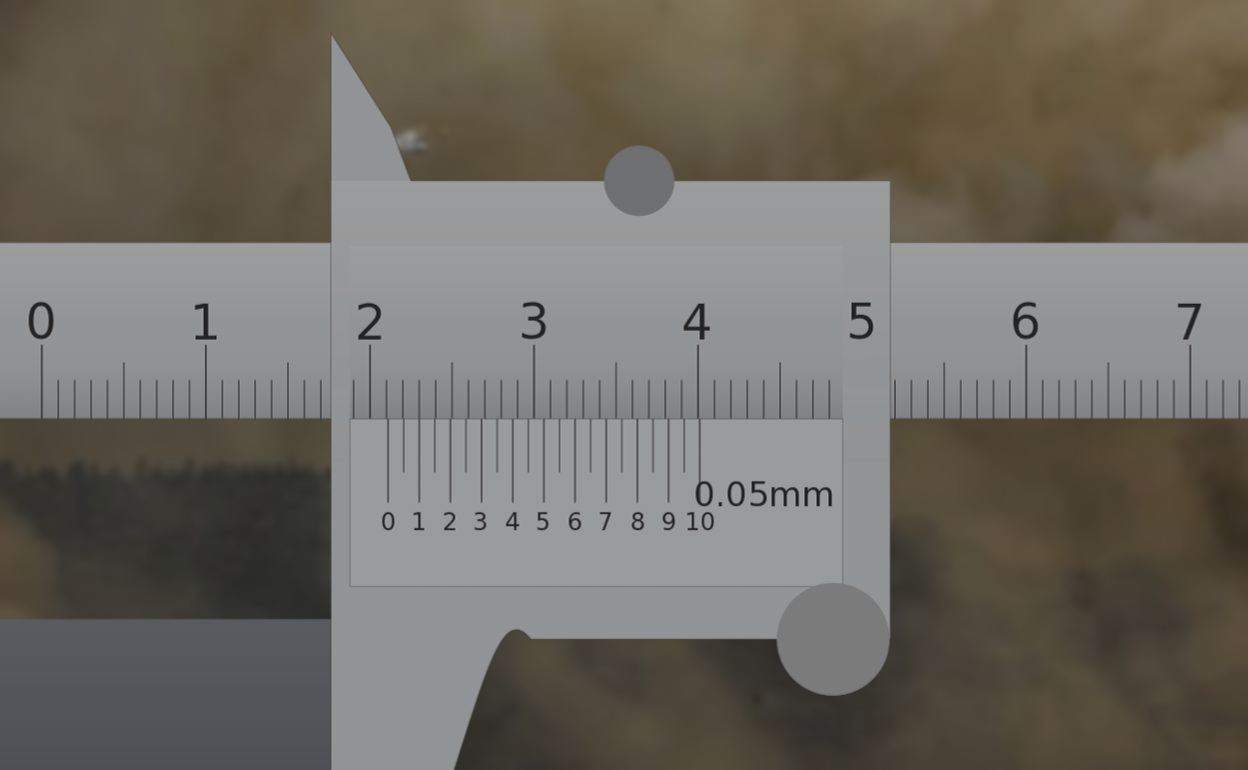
21.1 mm
